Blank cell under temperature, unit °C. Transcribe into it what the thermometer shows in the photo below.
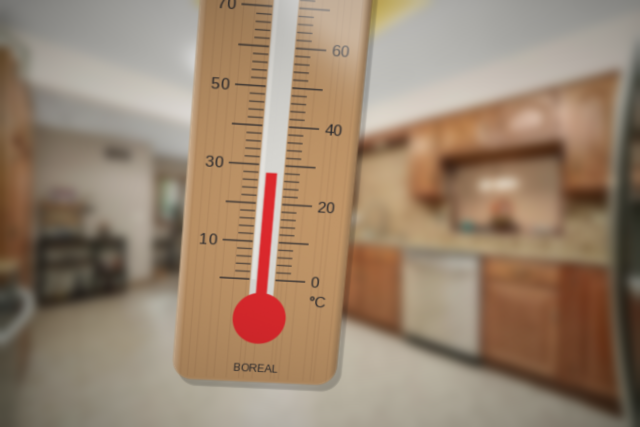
28 °C
